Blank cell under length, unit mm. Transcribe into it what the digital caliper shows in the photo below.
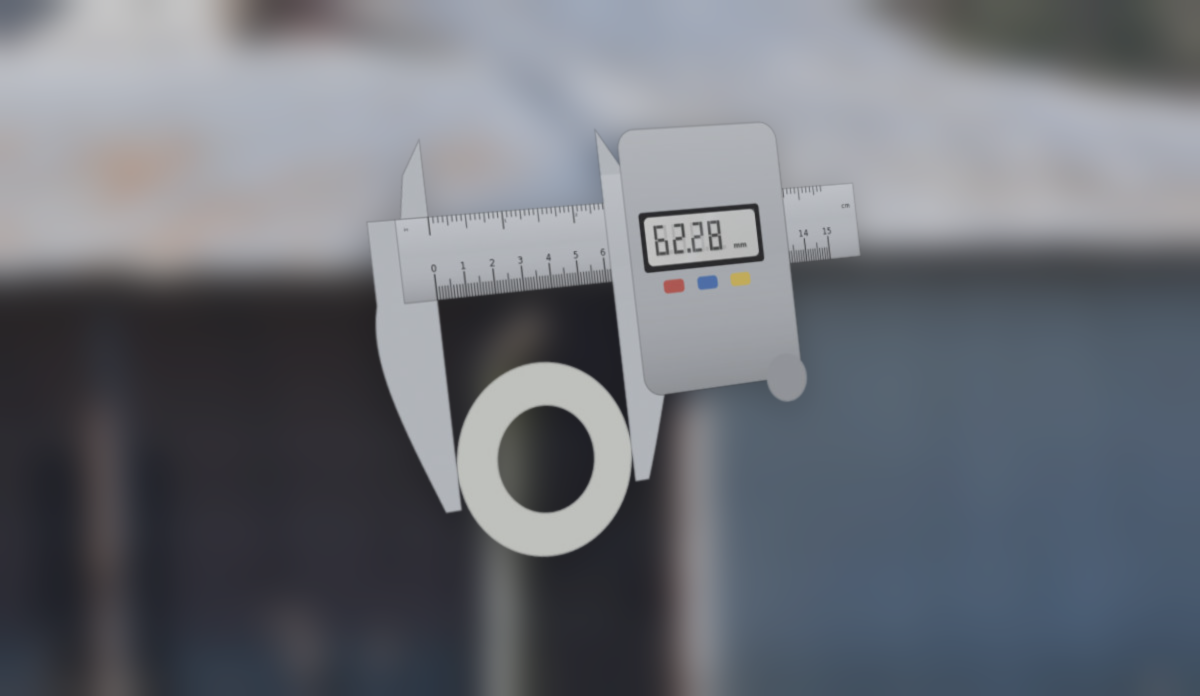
62.28 mm
